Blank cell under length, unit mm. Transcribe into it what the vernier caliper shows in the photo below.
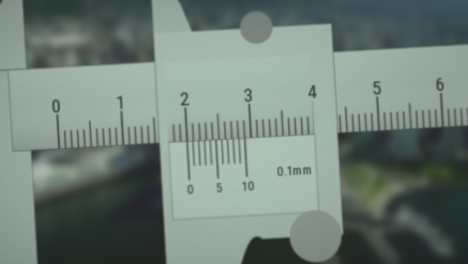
20.0 mm
